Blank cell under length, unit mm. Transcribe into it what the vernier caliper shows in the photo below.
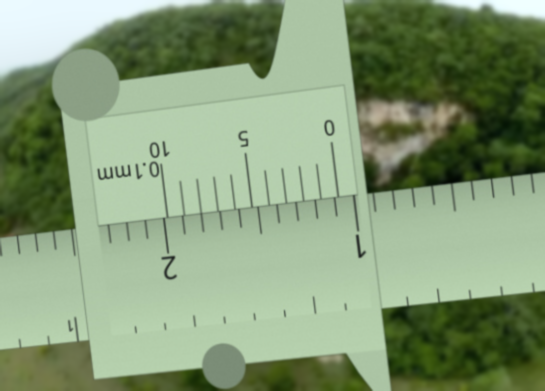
10.8 mm
